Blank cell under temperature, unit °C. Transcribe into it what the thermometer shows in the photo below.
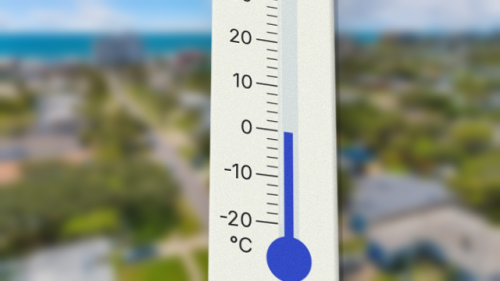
0 °C
